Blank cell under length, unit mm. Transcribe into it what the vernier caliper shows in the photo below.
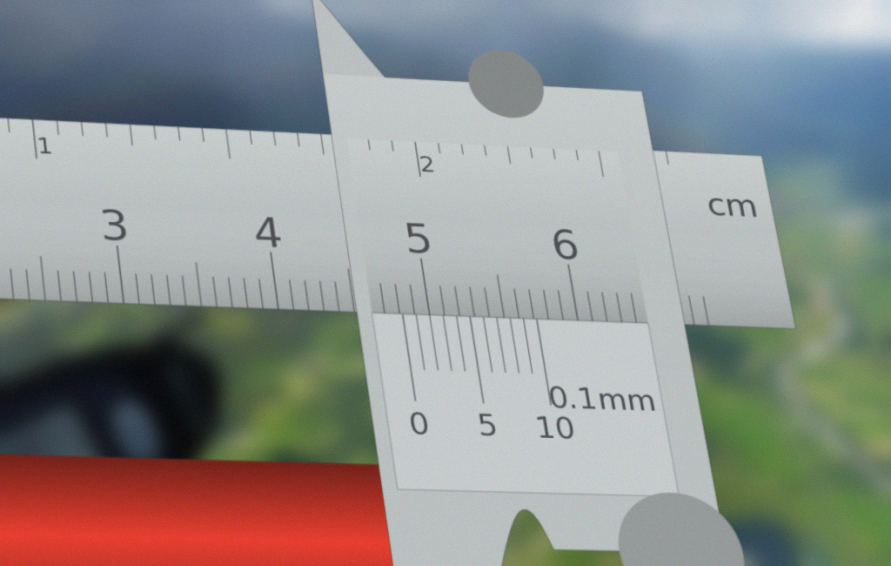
48.2 mm
